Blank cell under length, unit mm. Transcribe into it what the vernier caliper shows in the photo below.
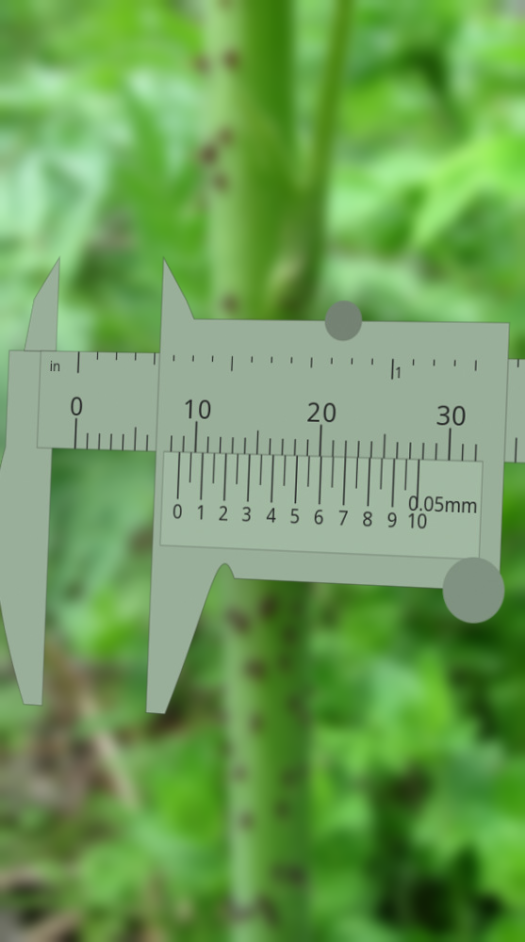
8.7 mm
